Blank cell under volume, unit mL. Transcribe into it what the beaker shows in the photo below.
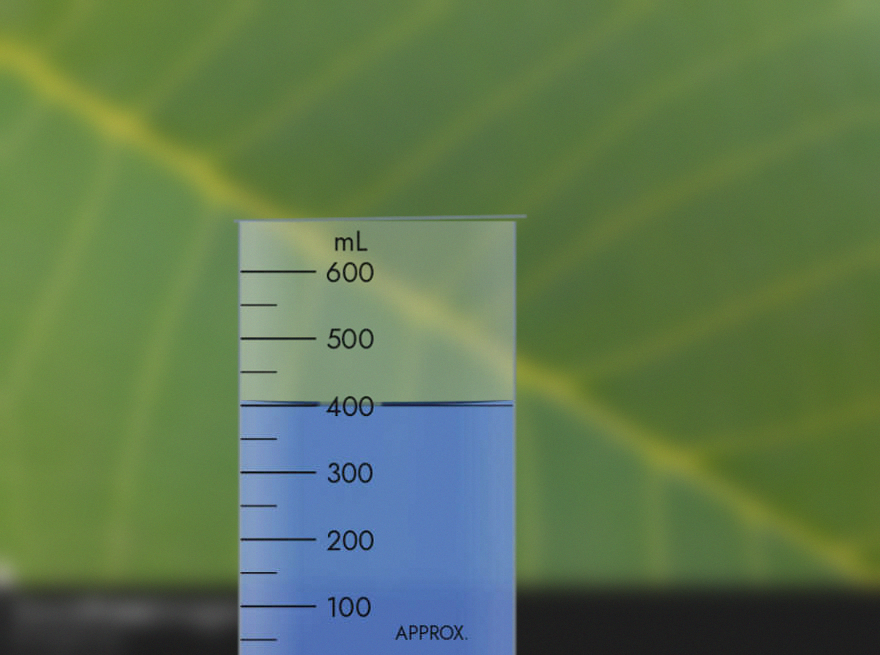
400 mL
